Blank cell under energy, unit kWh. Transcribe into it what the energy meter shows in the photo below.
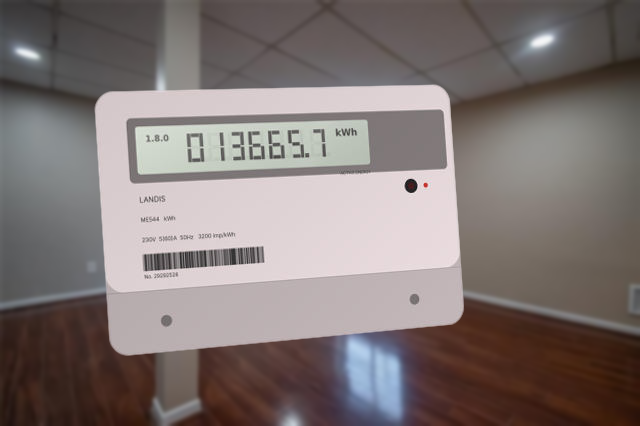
13665.7 kWh
